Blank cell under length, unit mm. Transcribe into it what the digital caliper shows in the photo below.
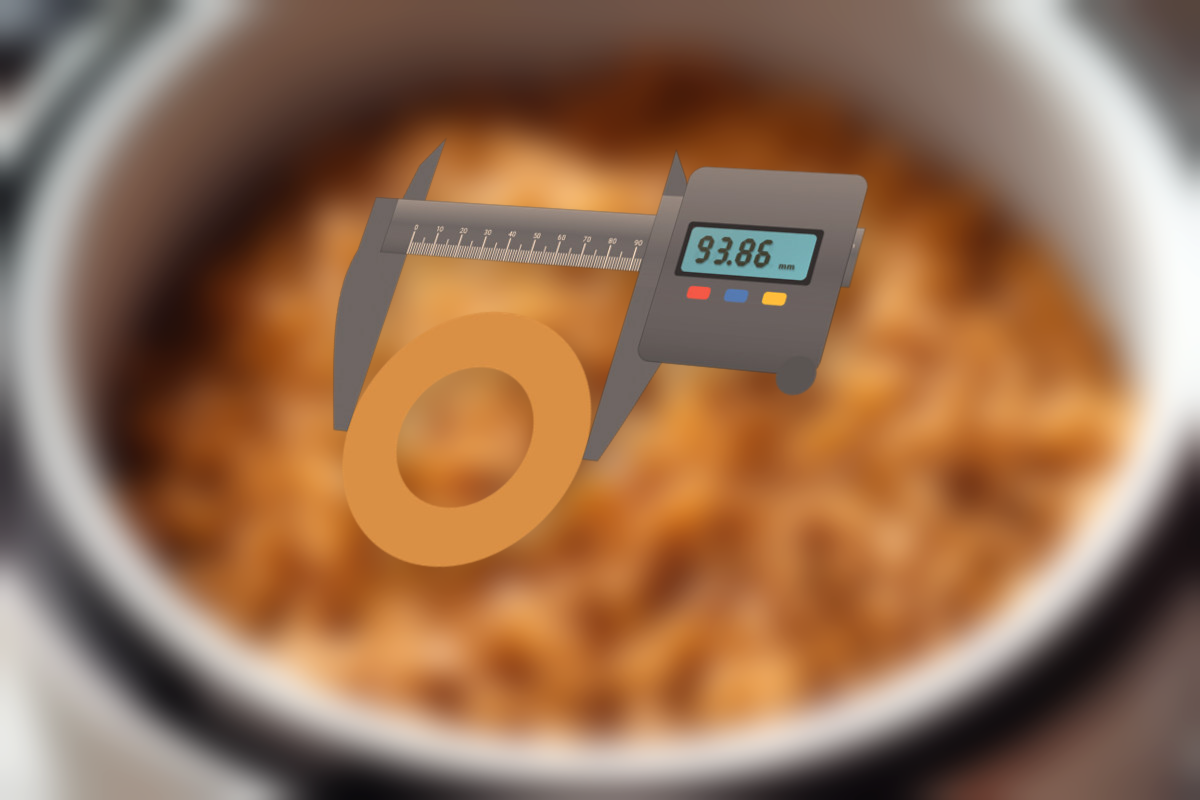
93.86 mm
